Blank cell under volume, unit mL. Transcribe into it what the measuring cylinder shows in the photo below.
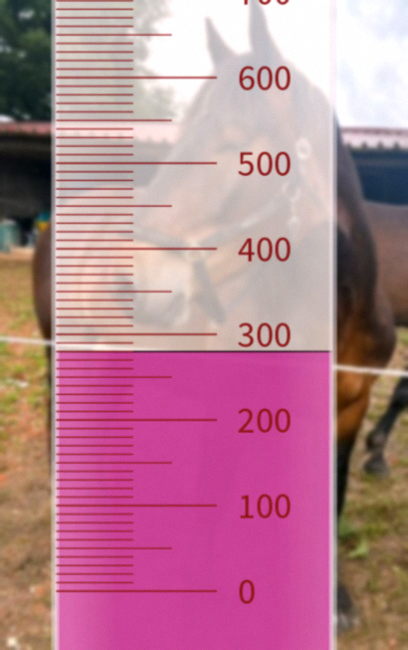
280 mL
